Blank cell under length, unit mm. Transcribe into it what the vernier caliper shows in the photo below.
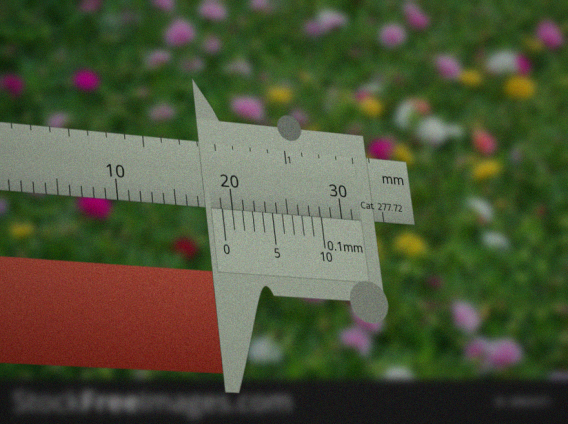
19.1 mm
